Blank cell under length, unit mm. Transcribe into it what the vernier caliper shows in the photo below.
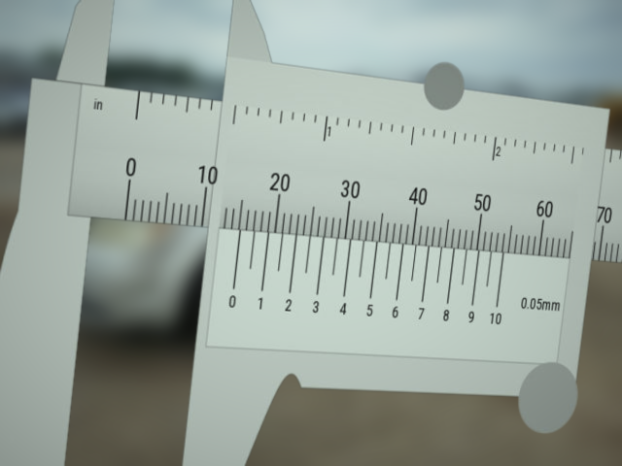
15.2 mm
